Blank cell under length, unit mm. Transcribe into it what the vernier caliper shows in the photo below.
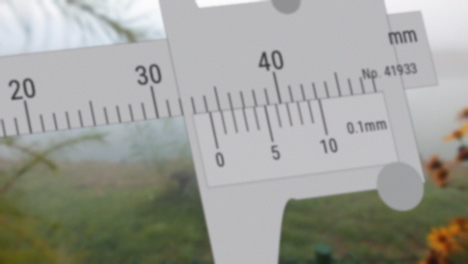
34.2 mm
